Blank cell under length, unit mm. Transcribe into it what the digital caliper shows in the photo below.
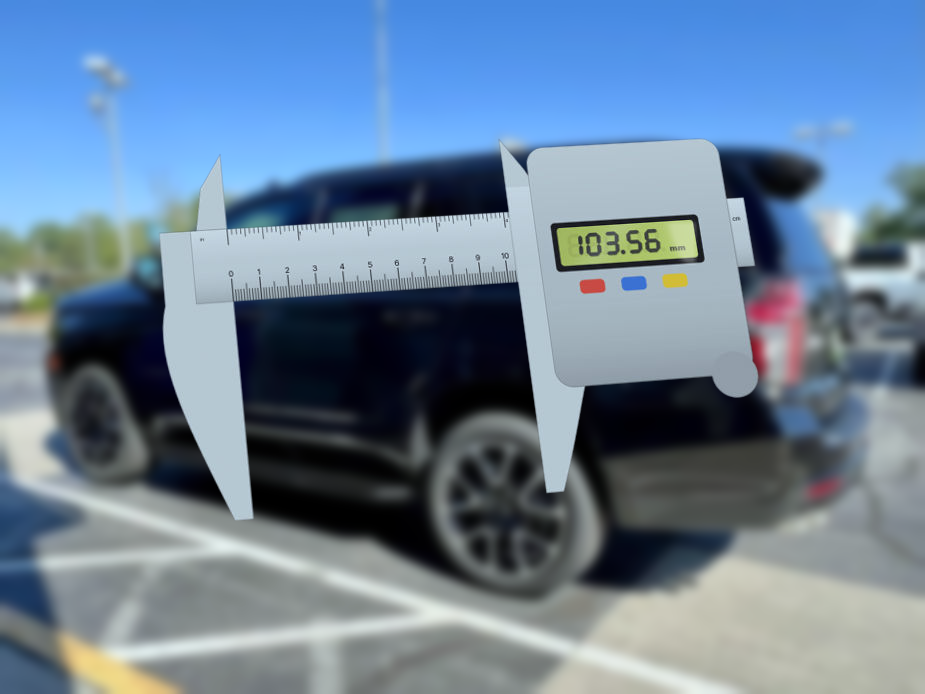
103.56 mm
